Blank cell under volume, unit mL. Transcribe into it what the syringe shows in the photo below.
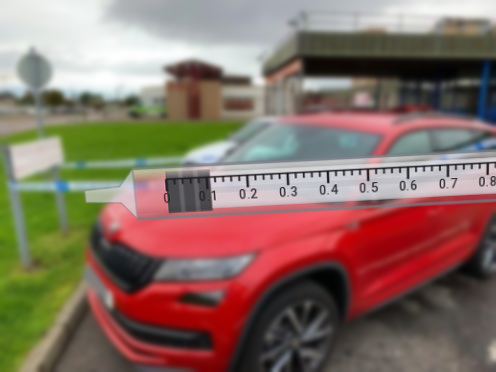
0 mL
